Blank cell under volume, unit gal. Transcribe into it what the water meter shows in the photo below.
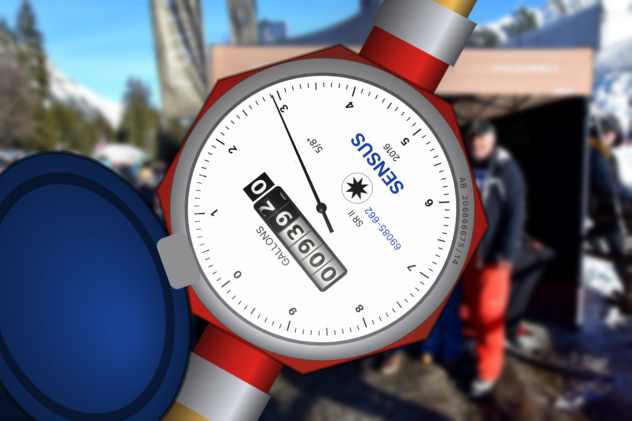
93922.9 gal
